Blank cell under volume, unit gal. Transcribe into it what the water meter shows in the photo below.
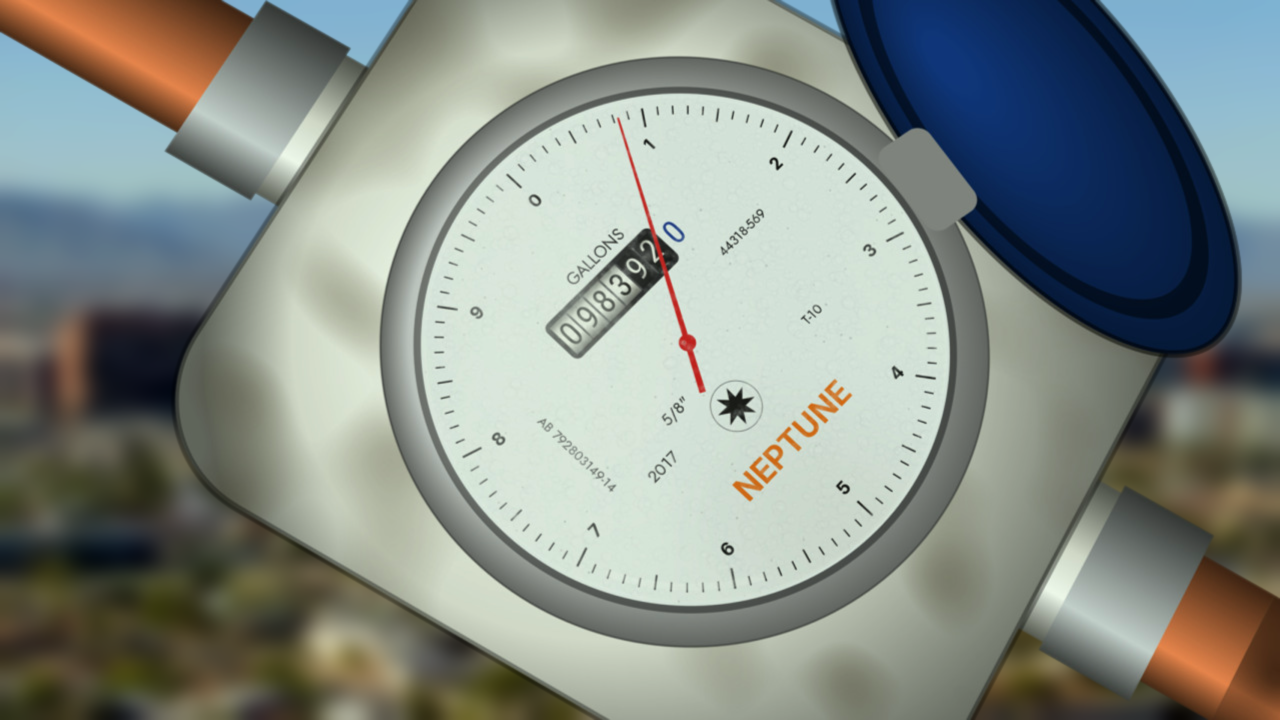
983920.8 gal
